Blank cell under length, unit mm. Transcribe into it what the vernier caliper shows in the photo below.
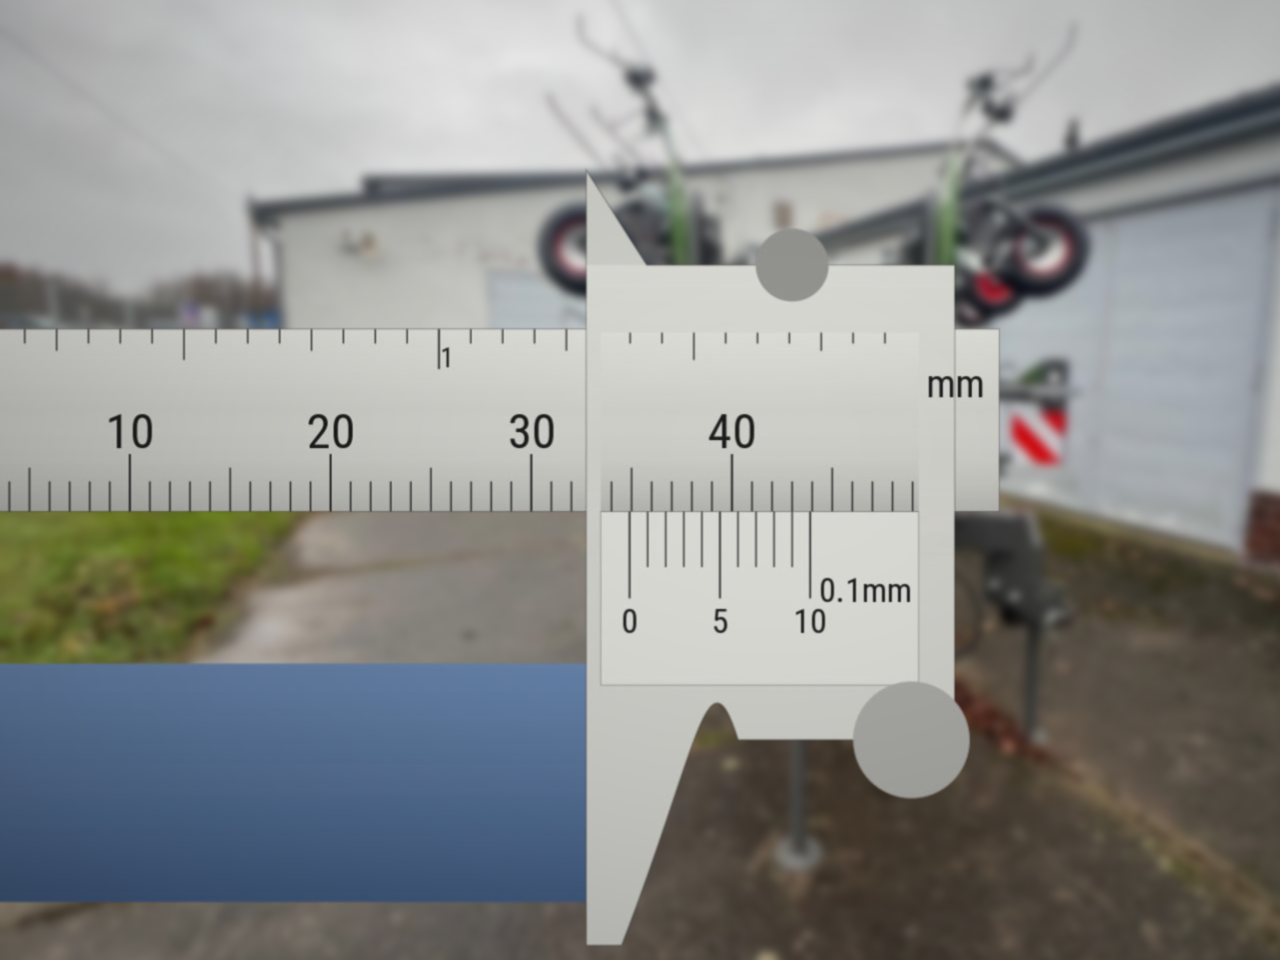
34.9 mm
